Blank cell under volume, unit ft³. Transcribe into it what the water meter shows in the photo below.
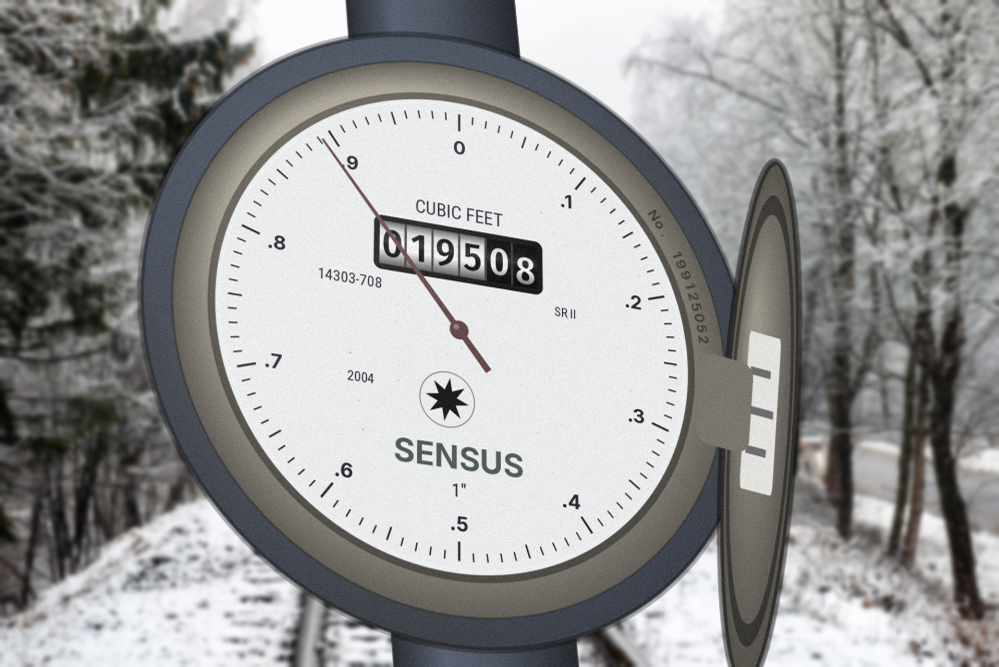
19507.89 ft³
